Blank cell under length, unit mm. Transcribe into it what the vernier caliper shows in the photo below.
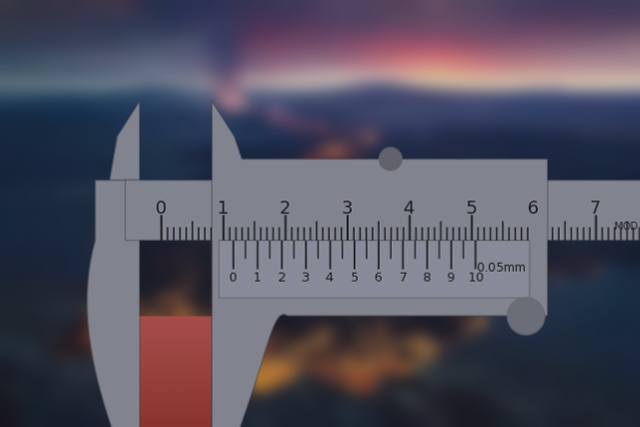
11.6 mm
